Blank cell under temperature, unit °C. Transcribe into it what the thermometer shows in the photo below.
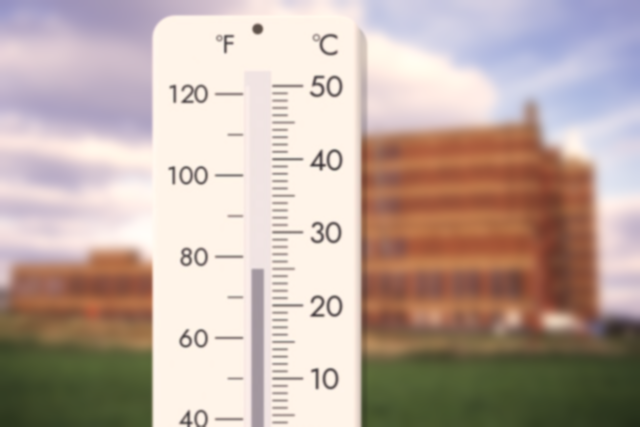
25 °C
